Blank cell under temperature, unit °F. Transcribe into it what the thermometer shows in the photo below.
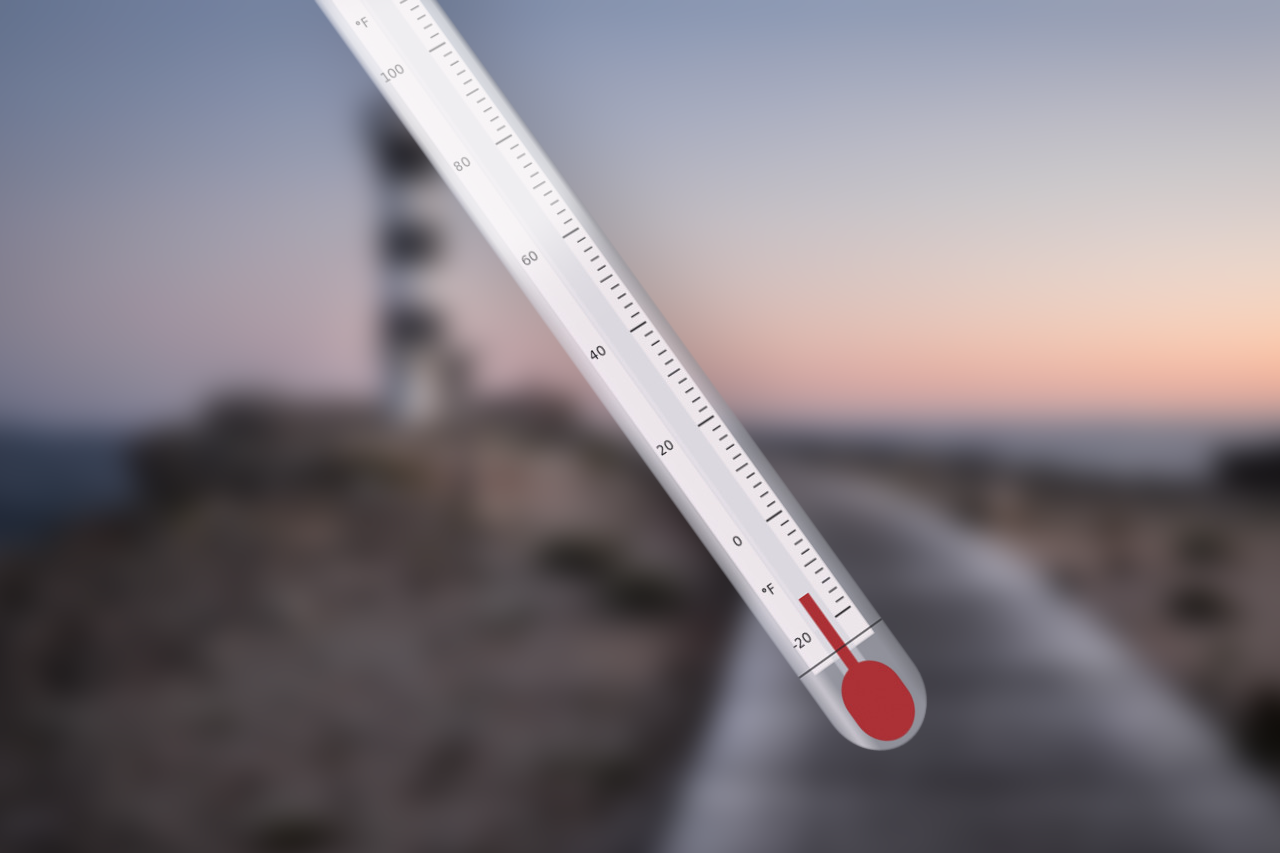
-14 °F
